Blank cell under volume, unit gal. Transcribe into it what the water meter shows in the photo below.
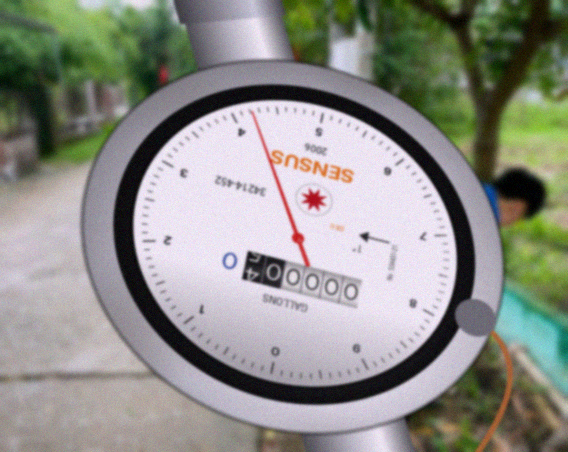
44.2 gal
